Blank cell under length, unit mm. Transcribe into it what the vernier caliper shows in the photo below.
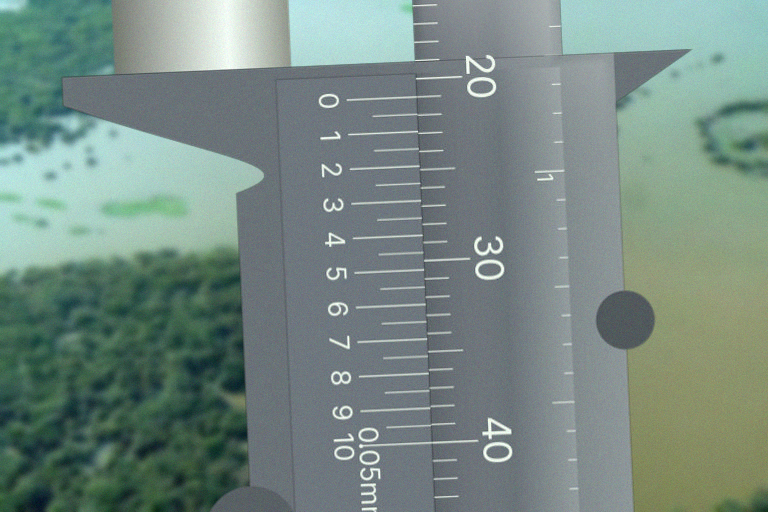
21.0 mm
